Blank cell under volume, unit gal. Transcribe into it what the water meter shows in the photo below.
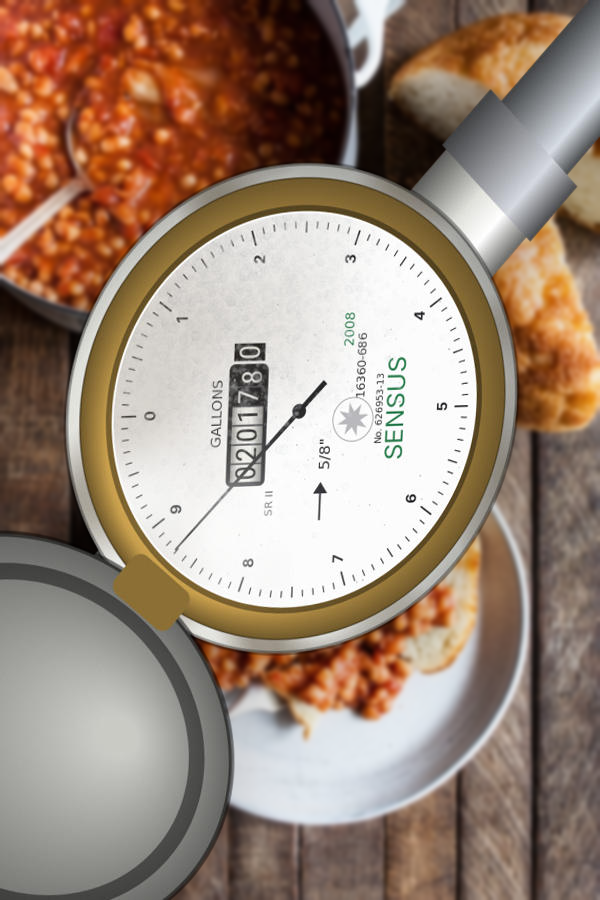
201778.7 gal
